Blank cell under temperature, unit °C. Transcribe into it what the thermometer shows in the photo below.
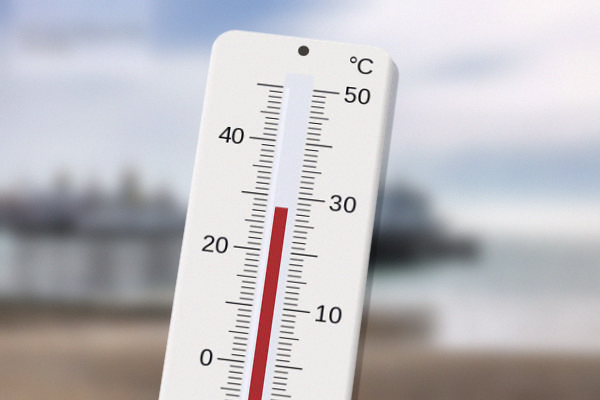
28 °C
